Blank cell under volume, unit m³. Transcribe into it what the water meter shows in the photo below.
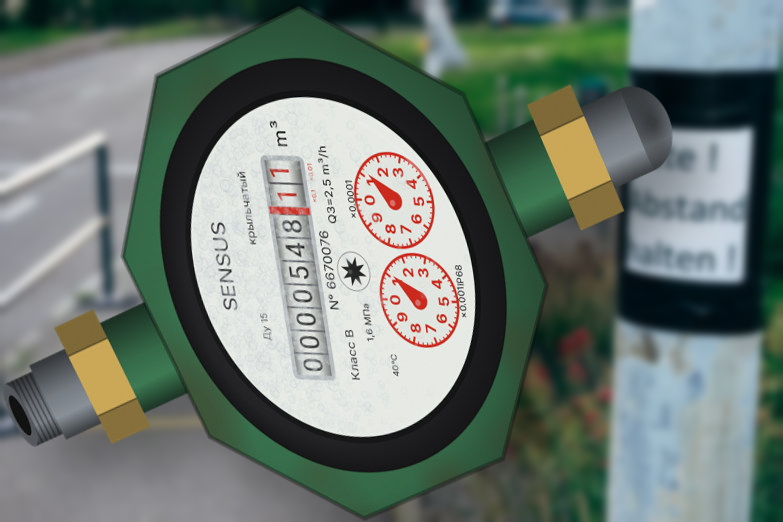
548.1111 m³
